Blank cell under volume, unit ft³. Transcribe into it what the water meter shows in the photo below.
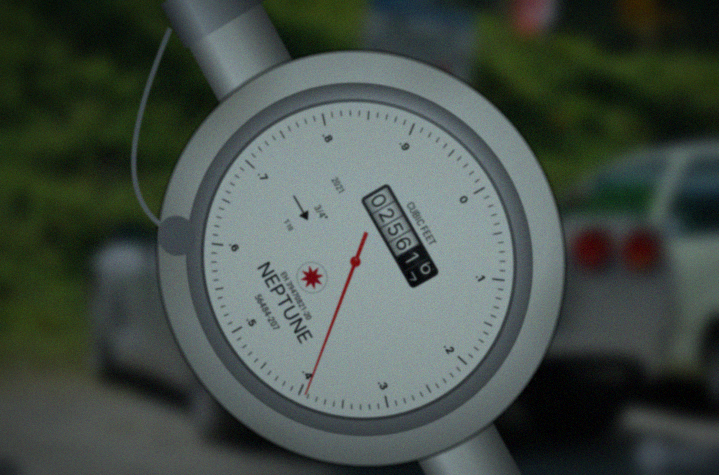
25616.39 ft³
